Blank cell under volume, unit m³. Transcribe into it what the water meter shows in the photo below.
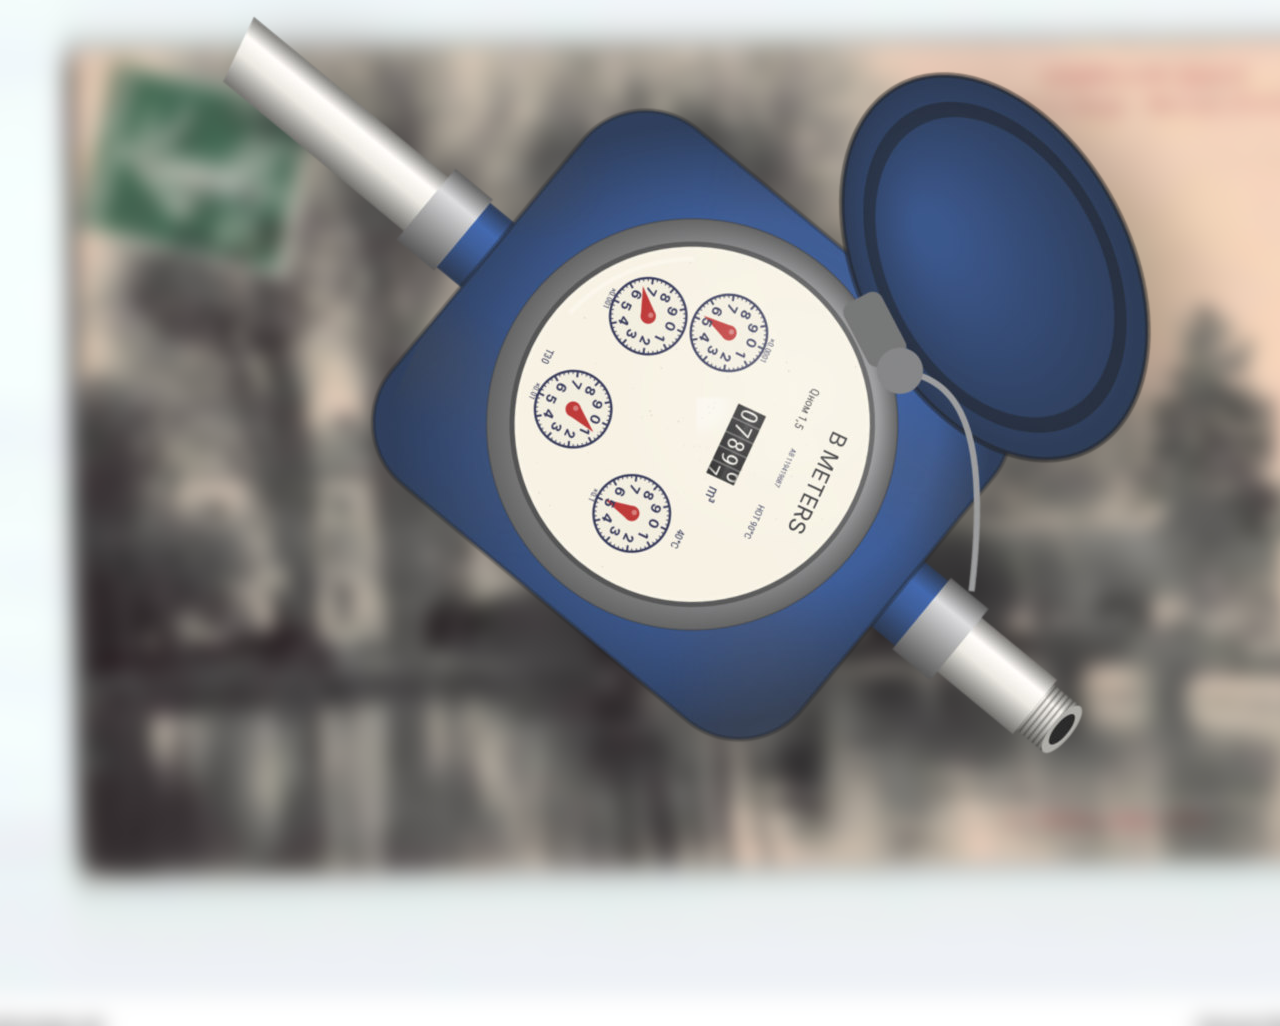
7896.5065 m³
